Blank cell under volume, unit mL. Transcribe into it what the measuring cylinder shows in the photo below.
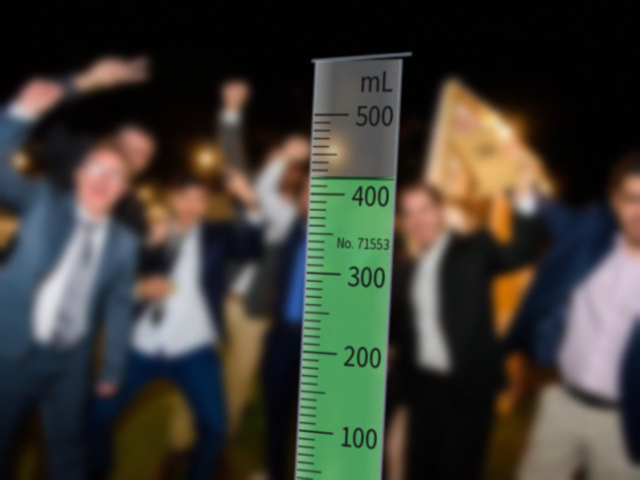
420 mL
